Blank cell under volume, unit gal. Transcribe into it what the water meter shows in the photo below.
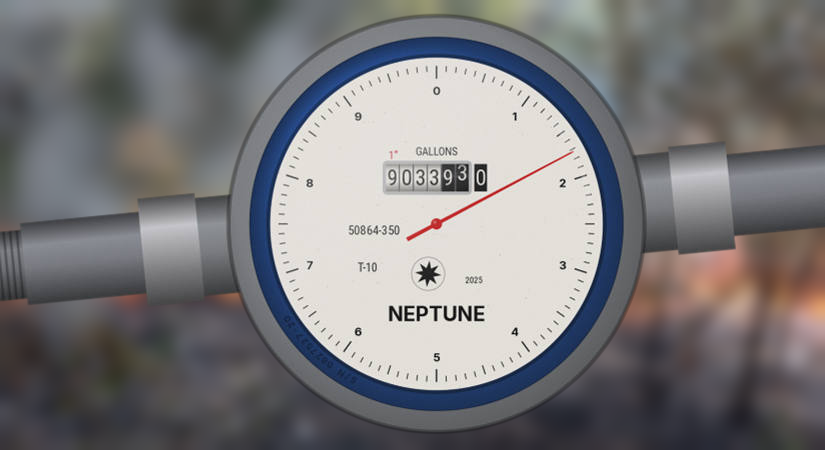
9033931.7 gal
